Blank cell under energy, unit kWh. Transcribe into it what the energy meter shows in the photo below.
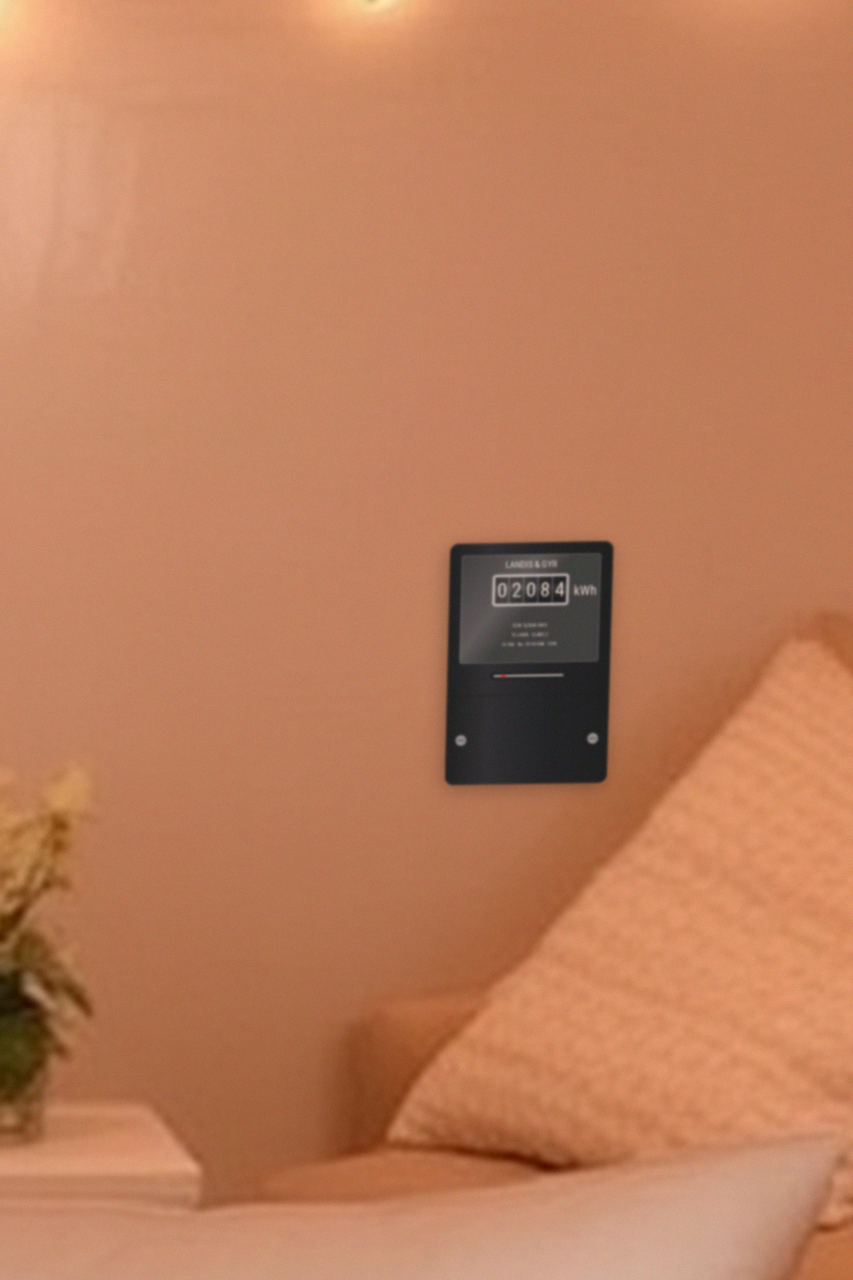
2084 kWh
